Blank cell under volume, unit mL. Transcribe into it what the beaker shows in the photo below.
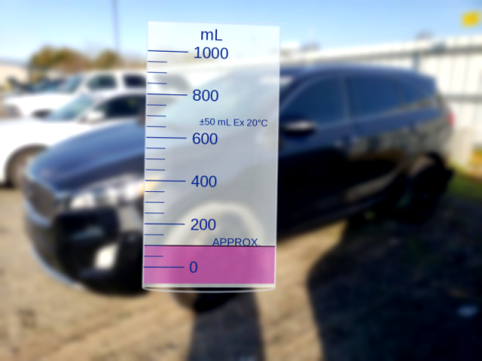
100 mL
